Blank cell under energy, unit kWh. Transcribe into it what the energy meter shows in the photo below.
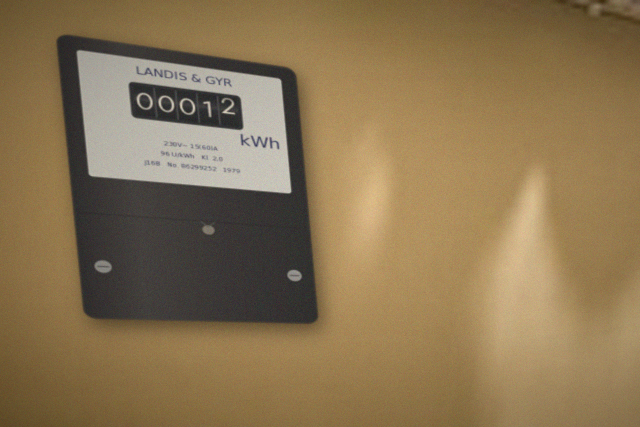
12 kWh
